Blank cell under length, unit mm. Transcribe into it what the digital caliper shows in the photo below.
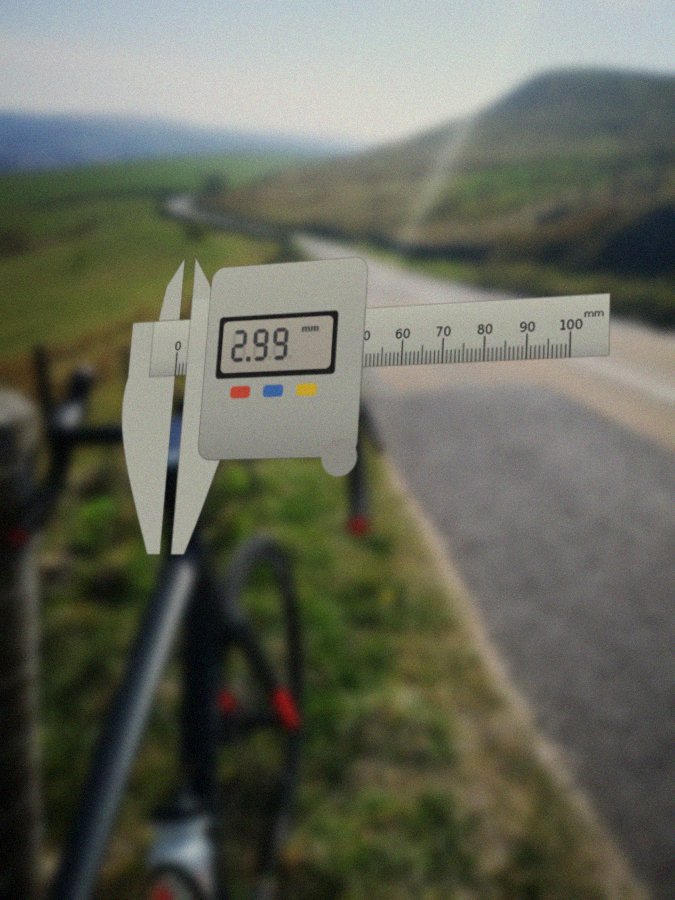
2.99 mm
